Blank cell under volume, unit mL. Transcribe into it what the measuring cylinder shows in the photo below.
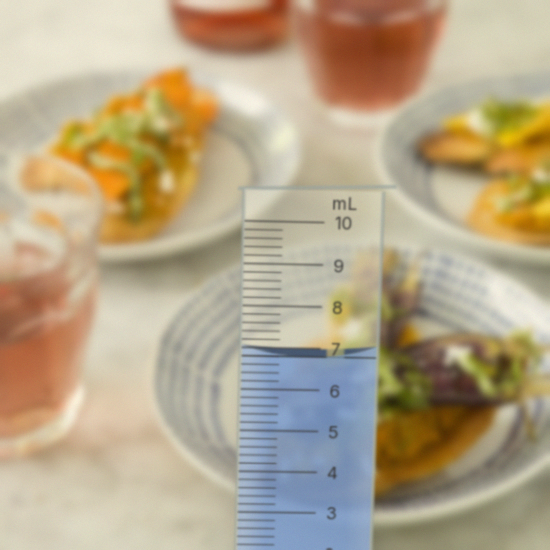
6.8 mL
